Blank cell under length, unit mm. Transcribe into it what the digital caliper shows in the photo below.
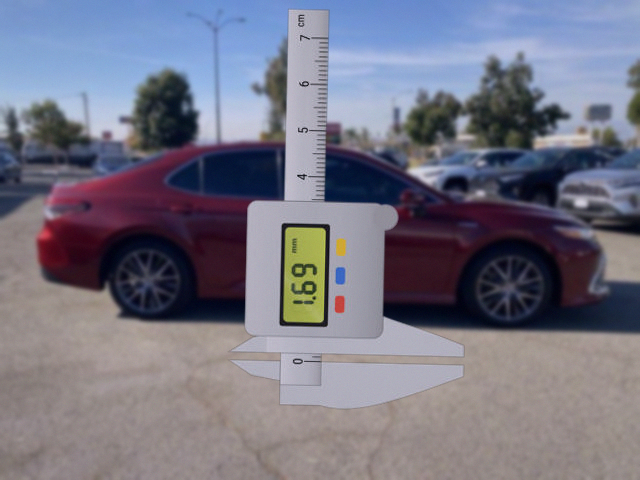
1.69 mm
